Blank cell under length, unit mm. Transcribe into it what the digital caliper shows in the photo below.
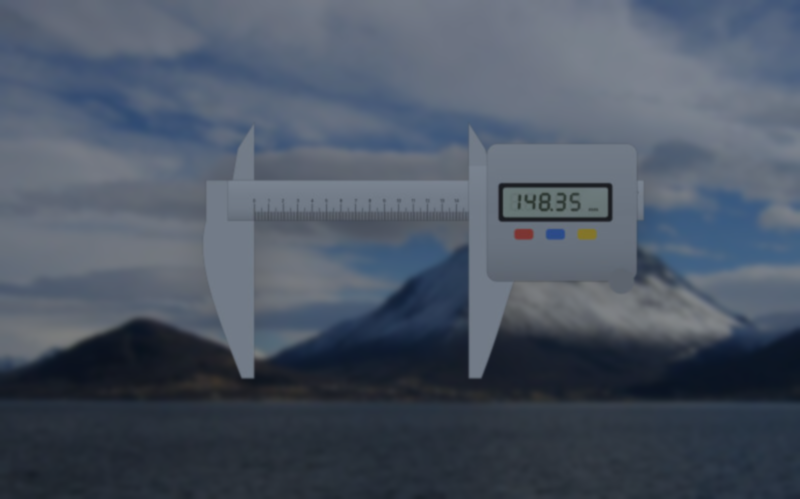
148.35 mm
